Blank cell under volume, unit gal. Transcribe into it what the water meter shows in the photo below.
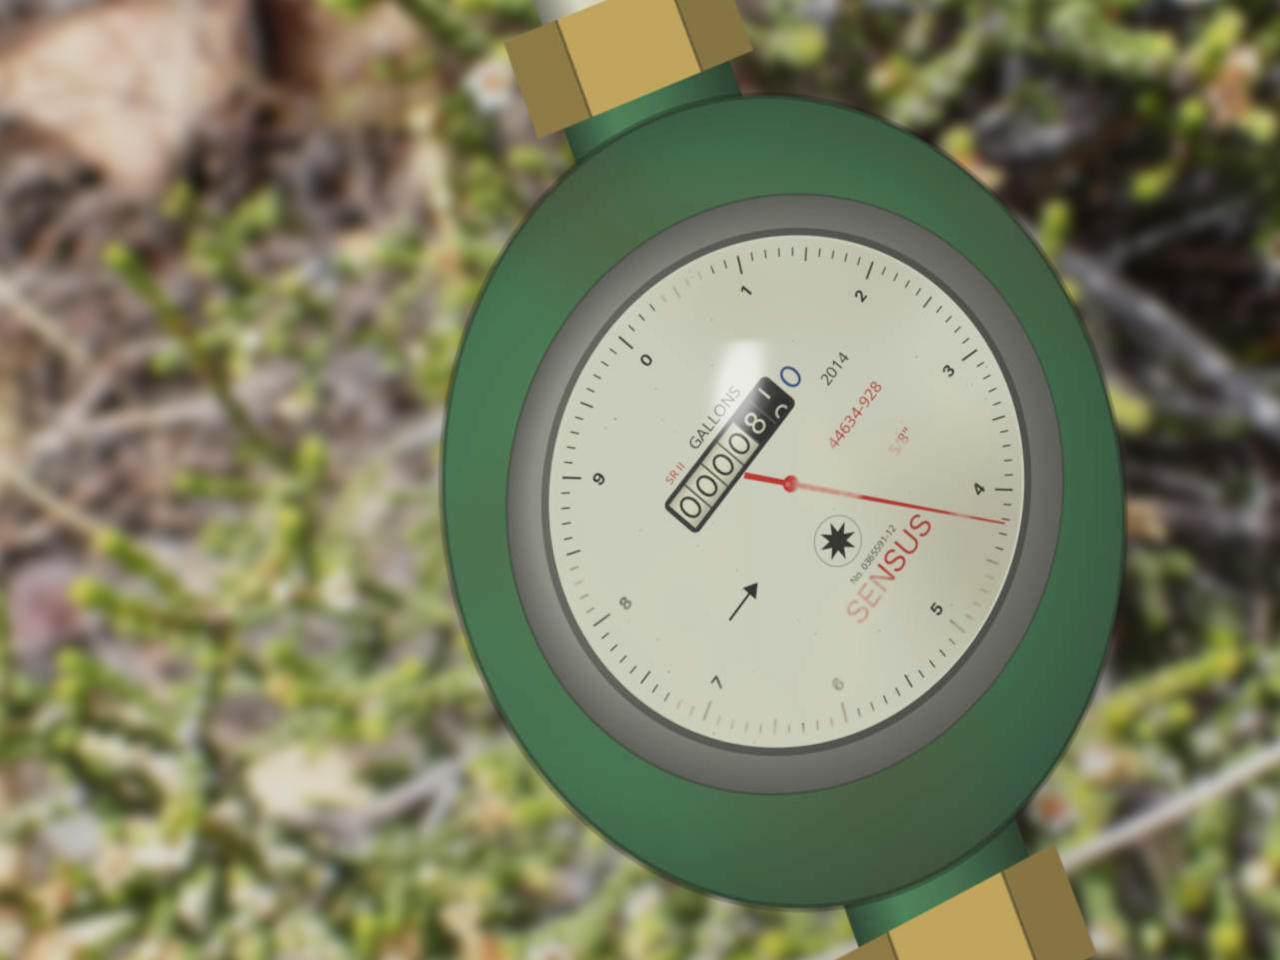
814.2 gal
